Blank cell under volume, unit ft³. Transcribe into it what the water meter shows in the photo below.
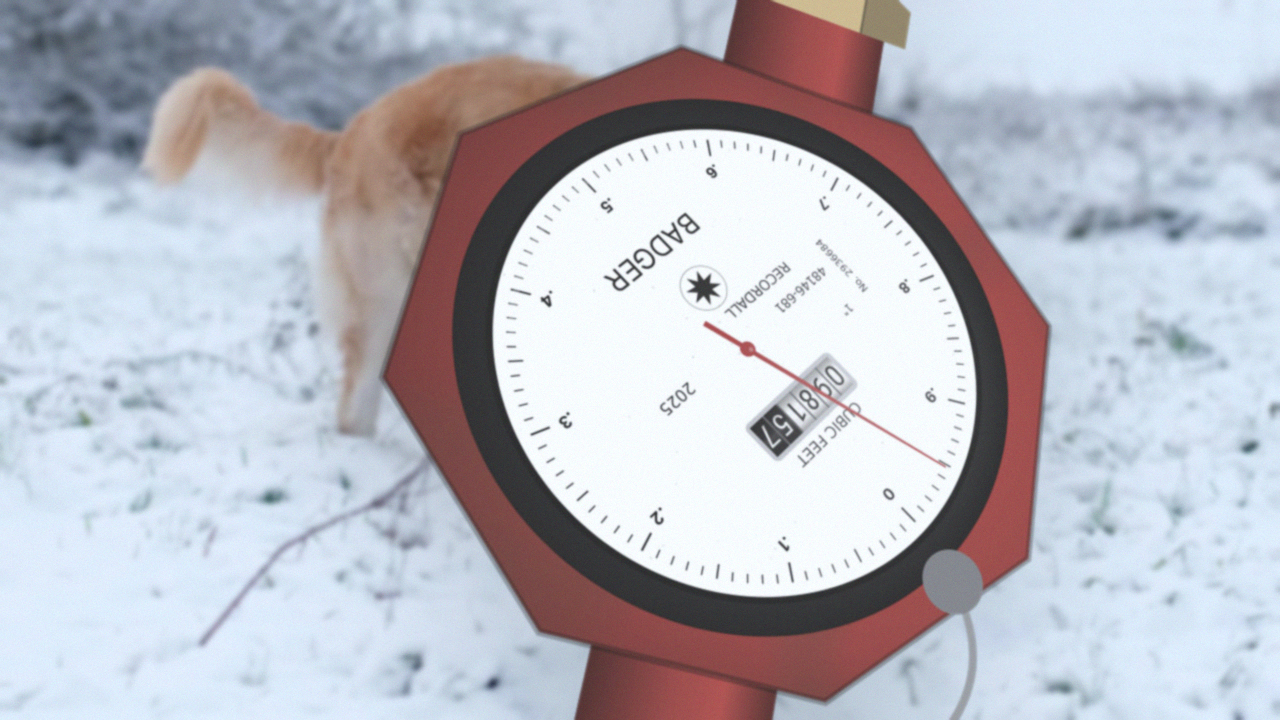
98156.95 ft³
